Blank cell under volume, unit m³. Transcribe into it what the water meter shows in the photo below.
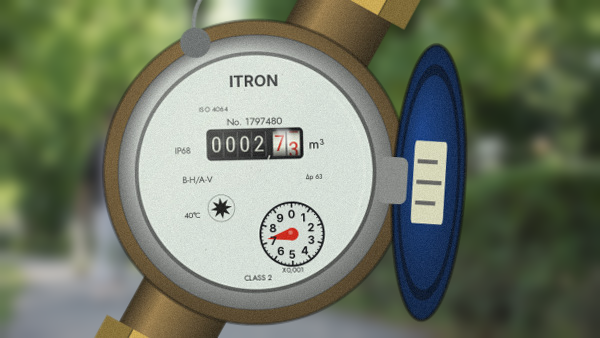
2.727 m³
